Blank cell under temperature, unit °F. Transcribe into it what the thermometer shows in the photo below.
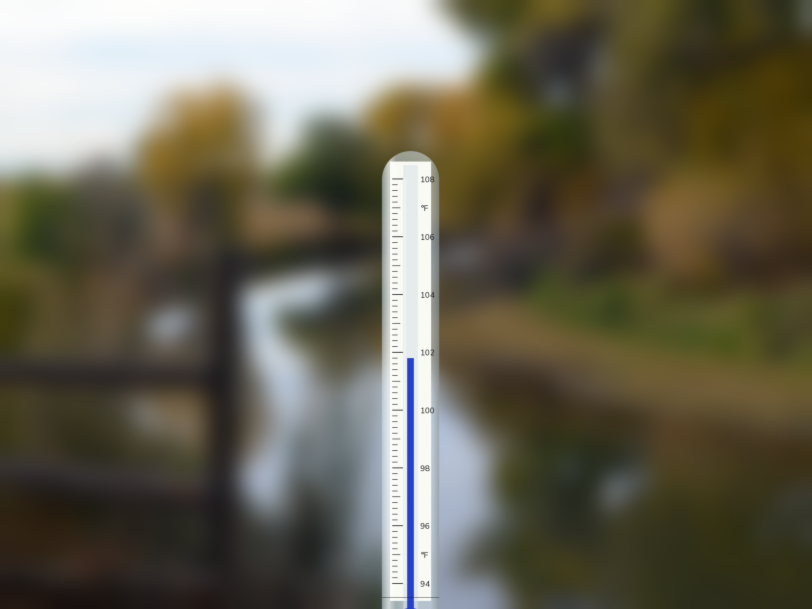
101.8 °F
